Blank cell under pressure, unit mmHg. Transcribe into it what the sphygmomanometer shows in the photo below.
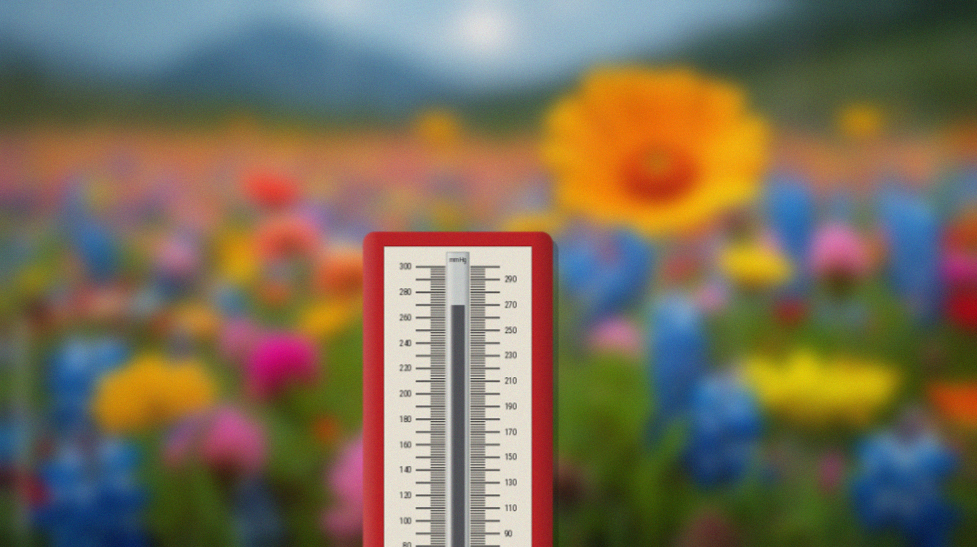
270 mmHg
